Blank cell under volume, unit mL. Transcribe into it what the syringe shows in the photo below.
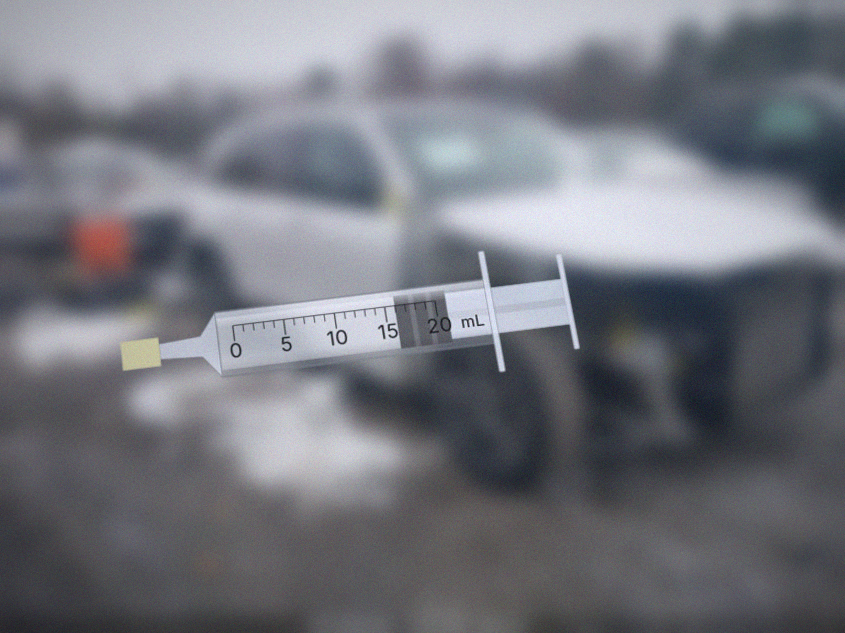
16 mL
